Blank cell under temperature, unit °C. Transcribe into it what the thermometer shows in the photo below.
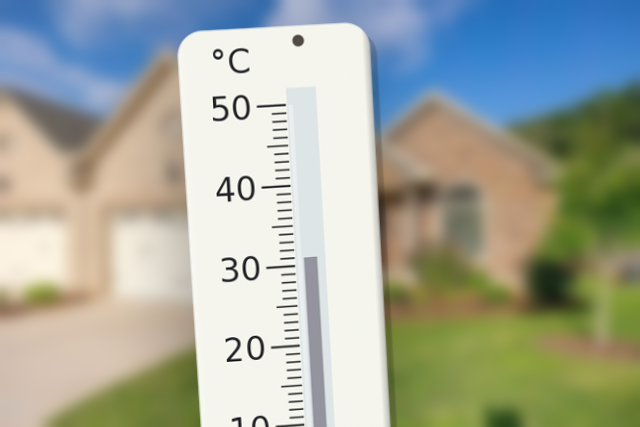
31 °C
